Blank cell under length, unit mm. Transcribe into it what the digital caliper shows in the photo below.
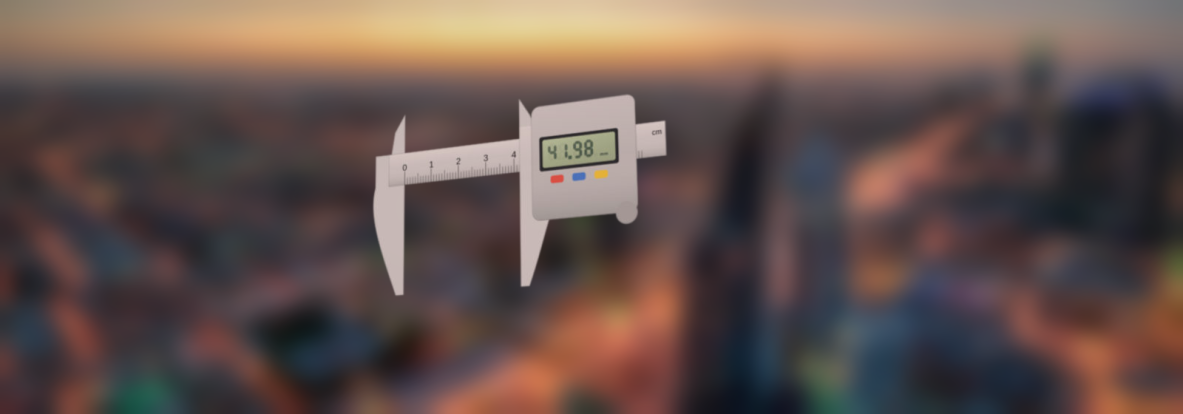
41.98 mm
